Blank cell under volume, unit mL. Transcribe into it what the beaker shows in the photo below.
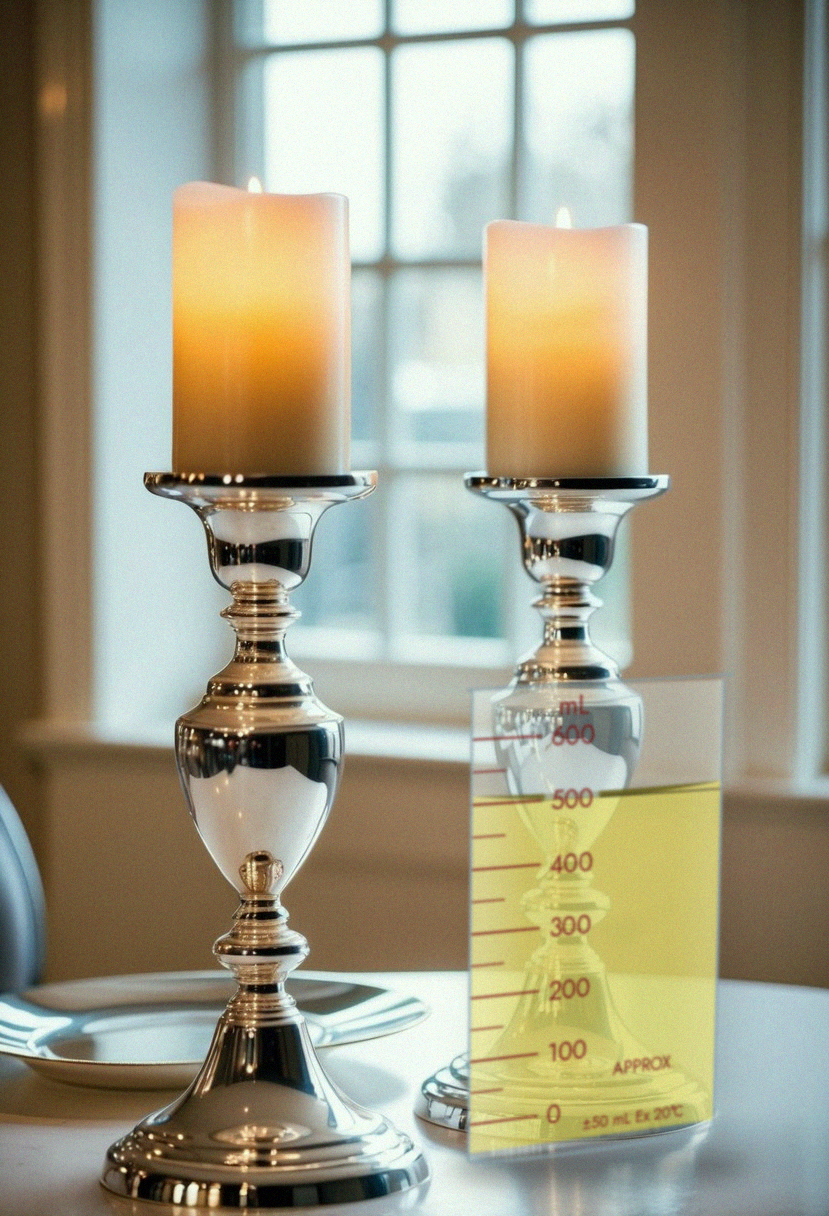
500 mL
